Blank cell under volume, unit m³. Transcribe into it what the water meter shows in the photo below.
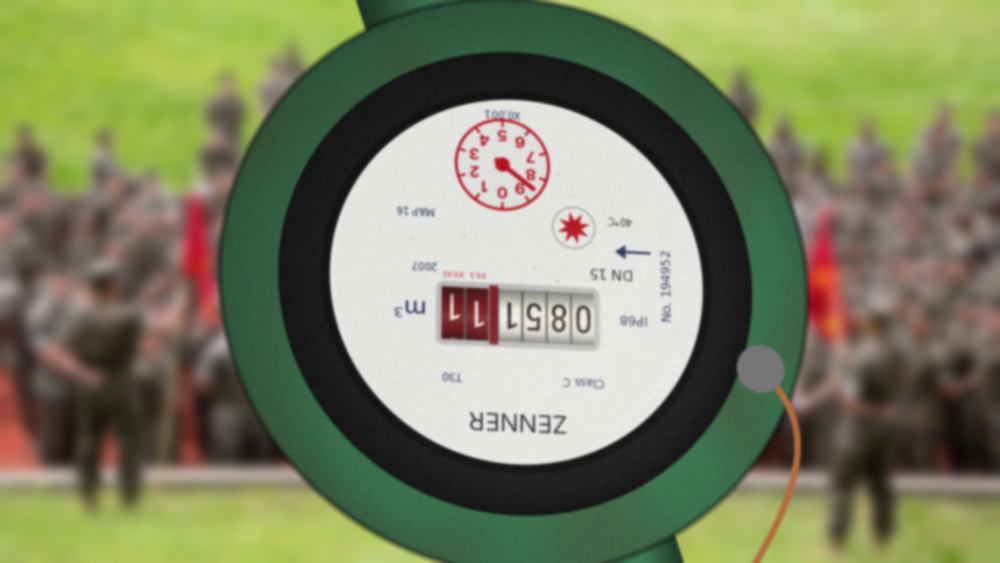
851.108 m³
